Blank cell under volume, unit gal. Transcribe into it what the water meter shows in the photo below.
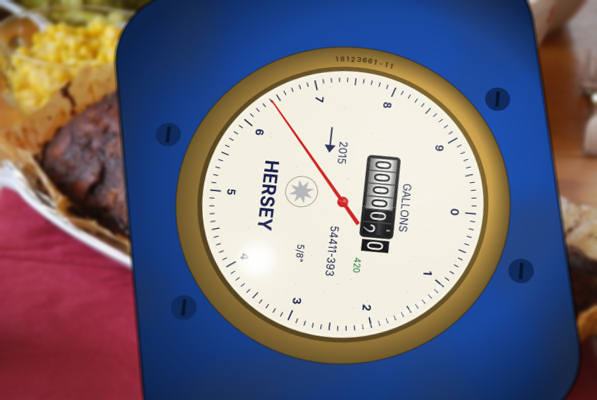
16.4 gal
